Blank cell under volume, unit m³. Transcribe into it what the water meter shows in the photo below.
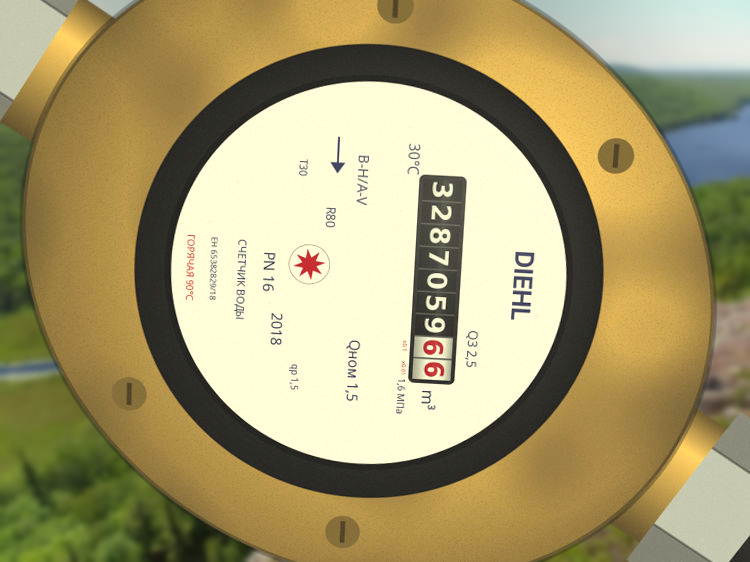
3287059.66 m³
